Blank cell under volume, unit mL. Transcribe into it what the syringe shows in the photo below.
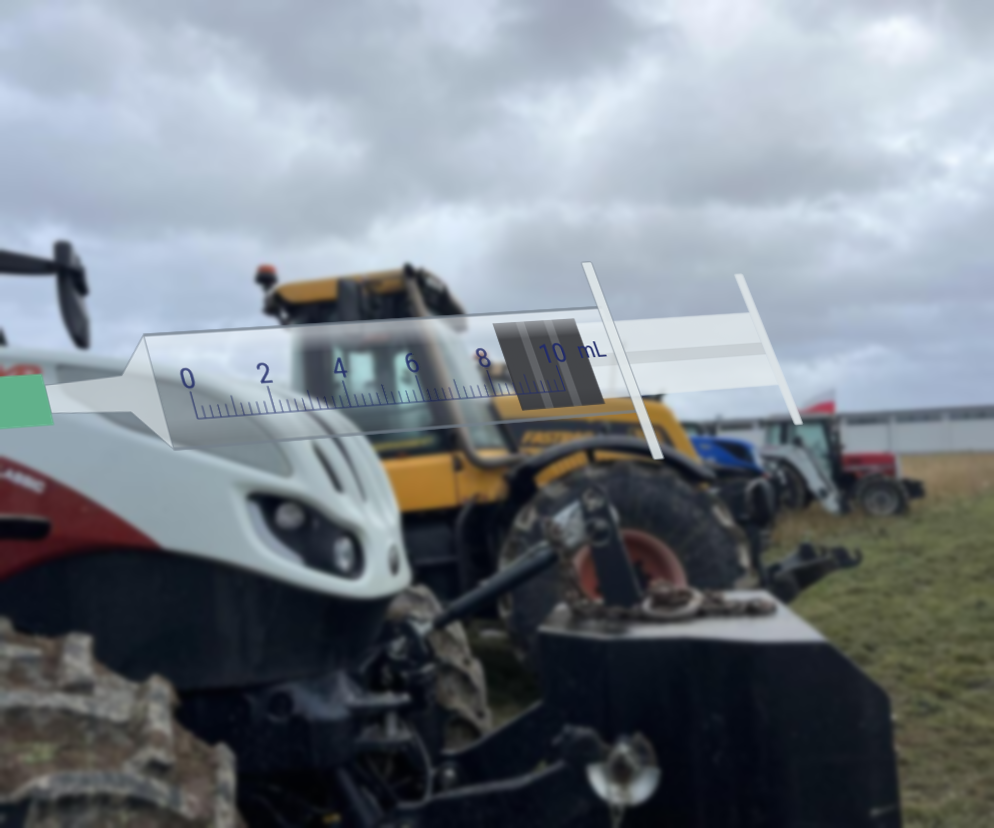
8.6 mL
